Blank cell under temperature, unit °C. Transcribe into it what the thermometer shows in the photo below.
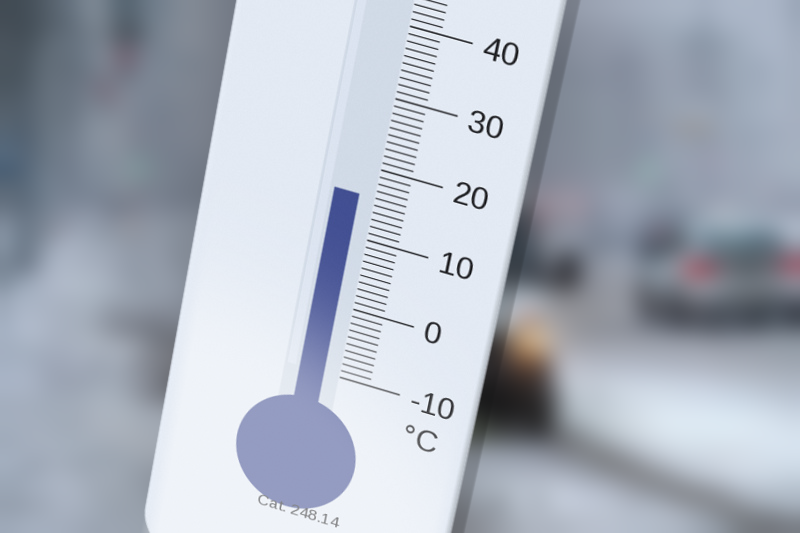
16 °C
